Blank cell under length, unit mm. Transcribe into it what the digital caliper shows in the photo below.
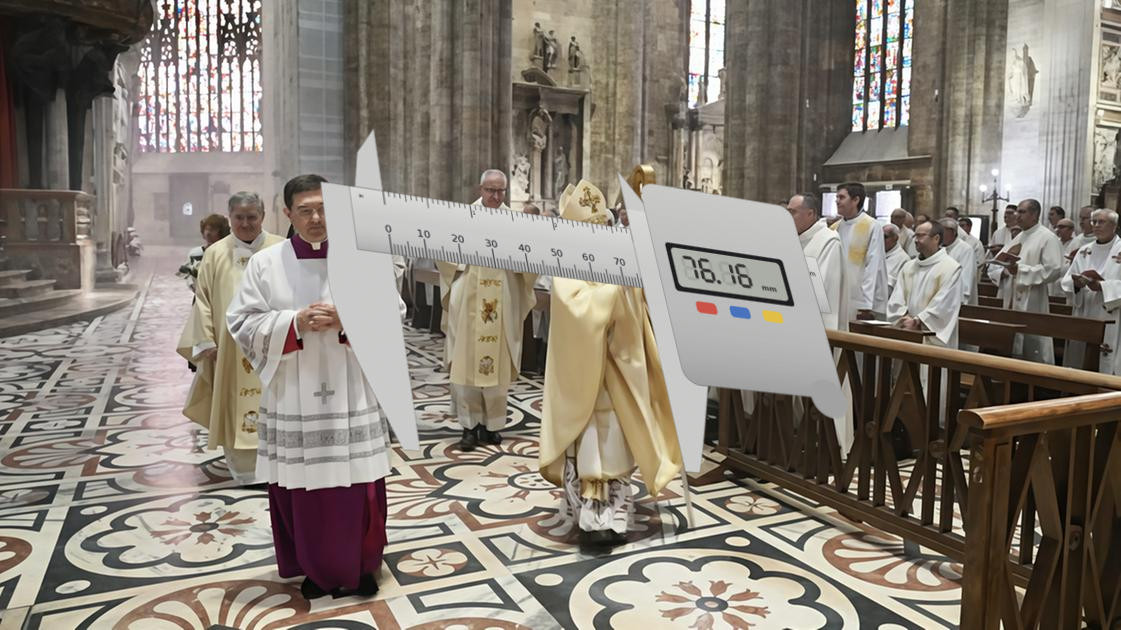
76.16 mm
